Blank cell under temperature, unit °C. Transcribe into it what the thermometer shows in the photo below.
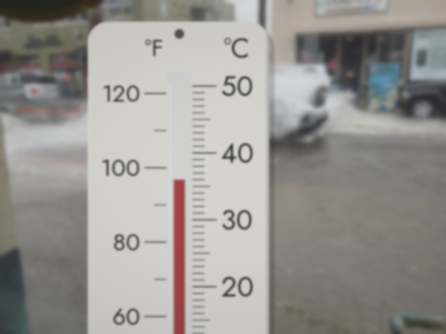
36 °C
